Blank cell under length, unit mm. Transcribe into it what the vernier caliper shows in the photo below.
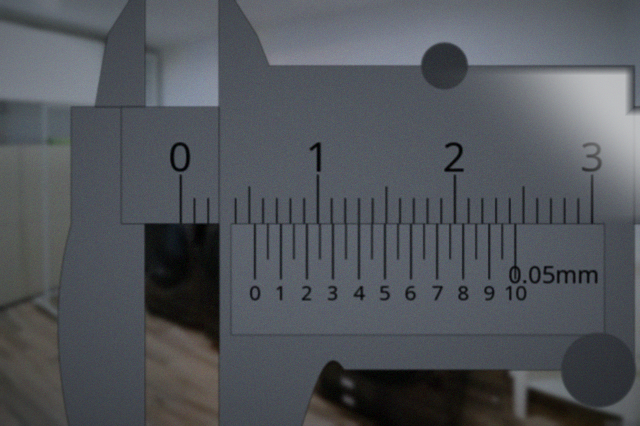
5.4 mm
